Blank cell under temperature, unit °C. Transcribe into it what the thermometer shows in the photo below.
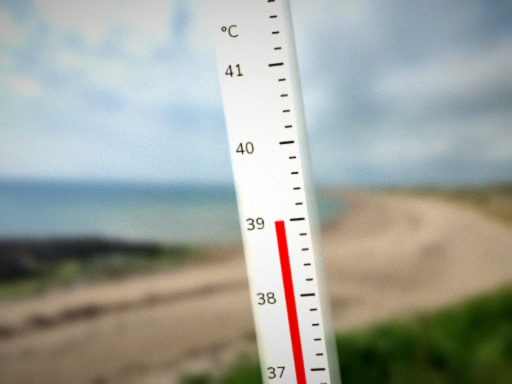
39 °C
